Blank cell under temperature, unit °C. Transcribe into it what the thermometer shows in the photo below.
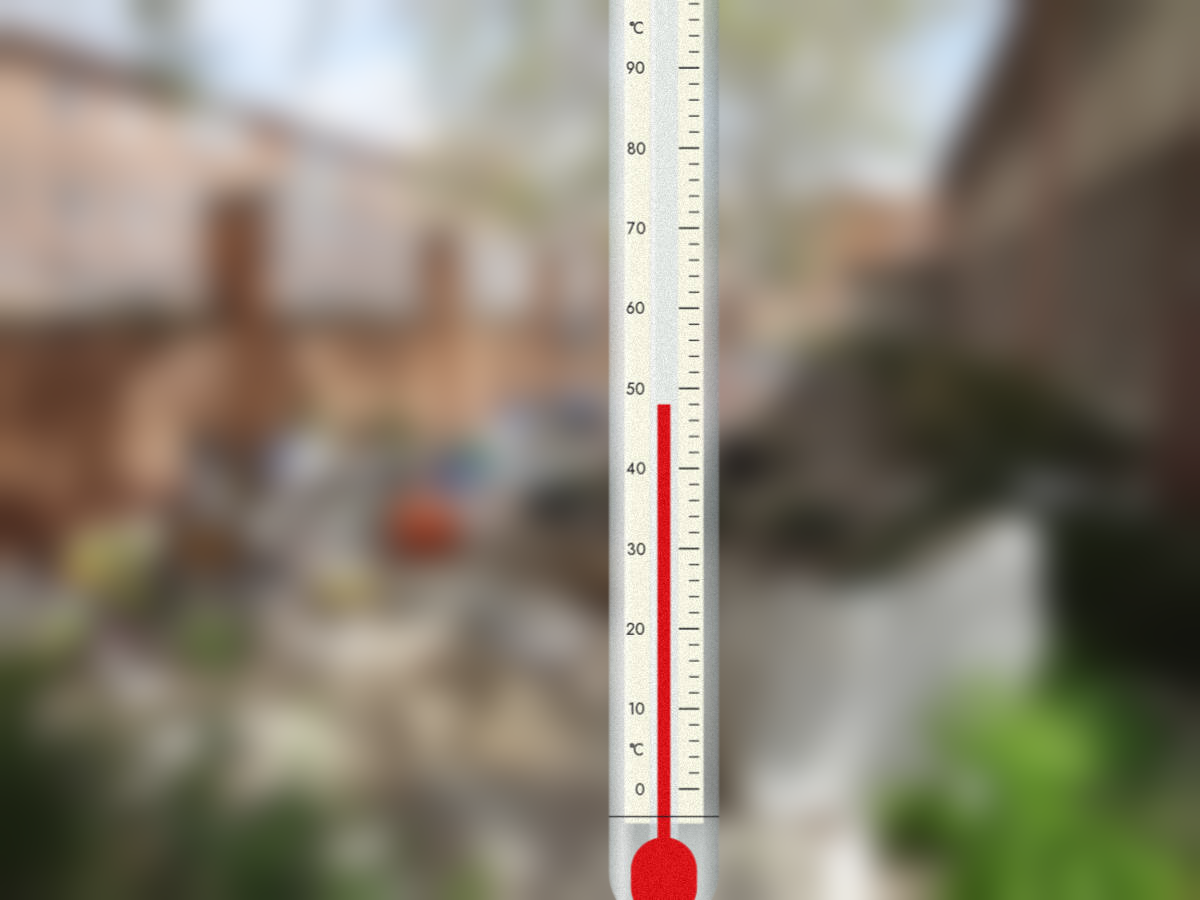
48 °C
